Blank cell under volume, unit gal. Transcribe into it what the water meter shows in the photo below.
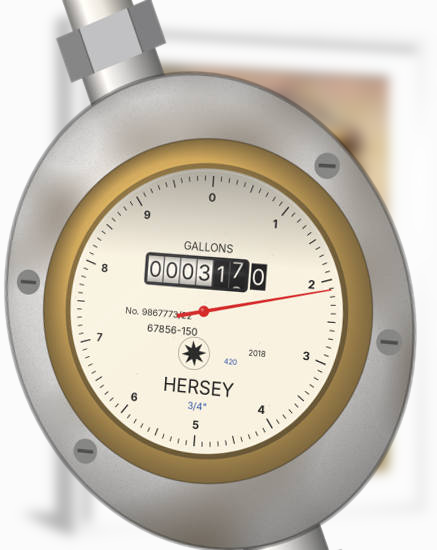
3172.1 gal
